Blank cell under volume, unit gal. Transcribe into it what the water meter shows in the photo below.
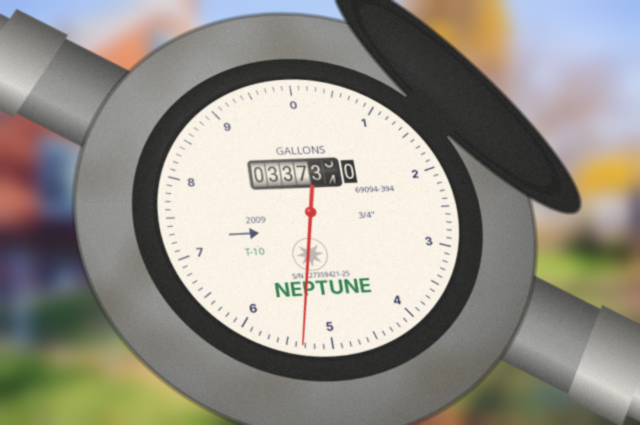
337335.3 gal
